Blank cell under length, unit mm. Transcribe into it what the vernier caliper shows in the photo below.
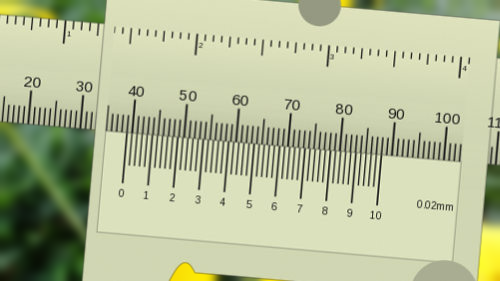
39.0 mm
